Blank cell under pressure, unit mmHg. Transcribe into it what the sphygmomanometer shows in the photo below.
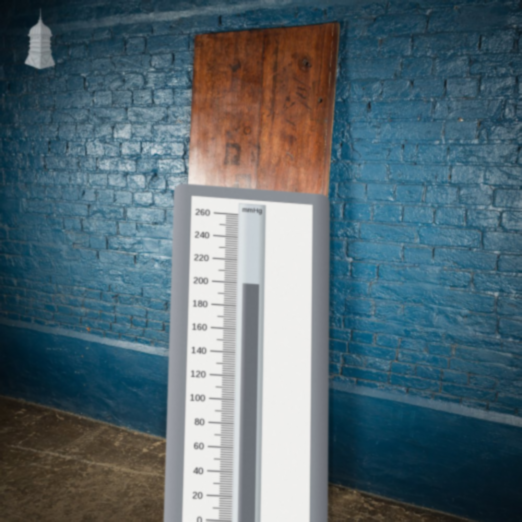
200 mmHg
